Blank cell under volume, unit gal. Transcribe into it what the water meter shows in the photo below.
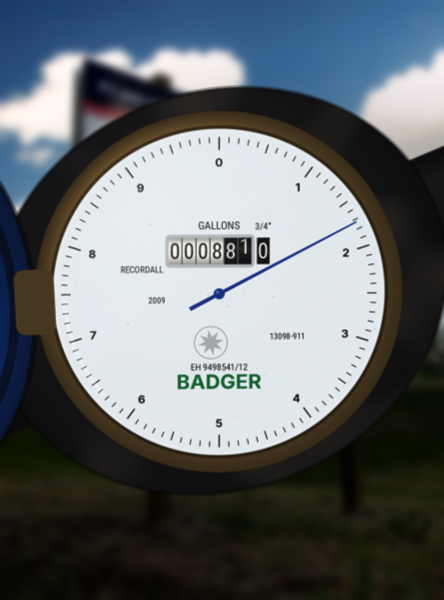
8811.7 gal
